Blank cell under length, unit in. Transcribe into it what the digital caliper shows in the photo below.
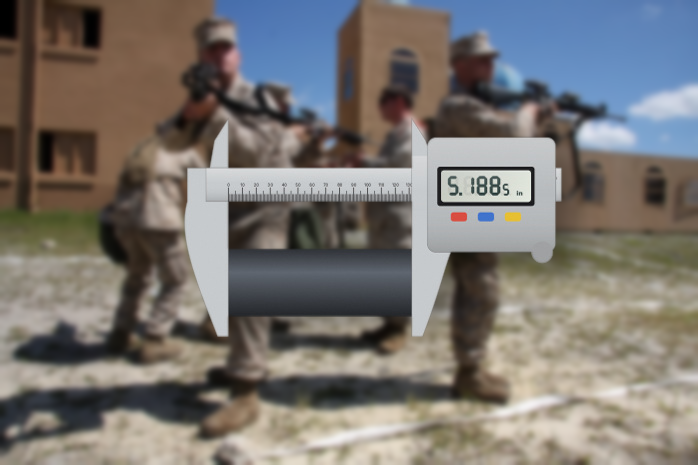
5.1885 in
